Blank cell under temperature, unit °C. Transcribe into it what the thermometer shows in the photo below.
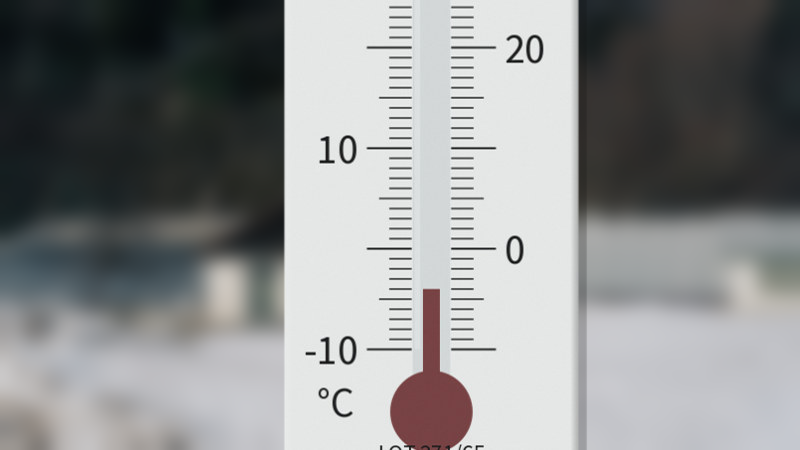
-4 °C
